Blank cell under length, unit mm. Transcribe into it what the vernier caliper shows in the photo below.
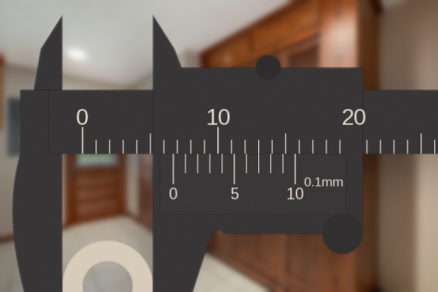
6.7 mm
